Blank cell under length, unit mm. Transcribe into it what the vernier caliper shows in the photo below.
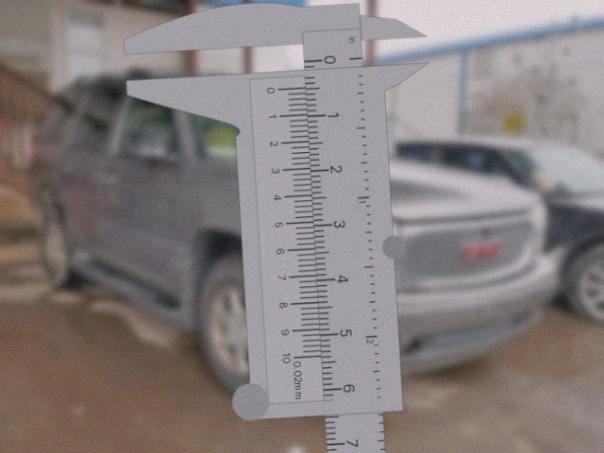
4.8 mm
